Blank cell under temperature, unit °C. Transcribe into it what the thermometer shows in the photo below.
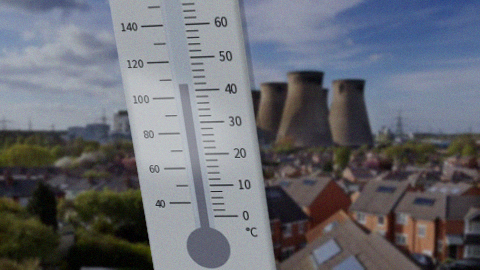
42 °C
